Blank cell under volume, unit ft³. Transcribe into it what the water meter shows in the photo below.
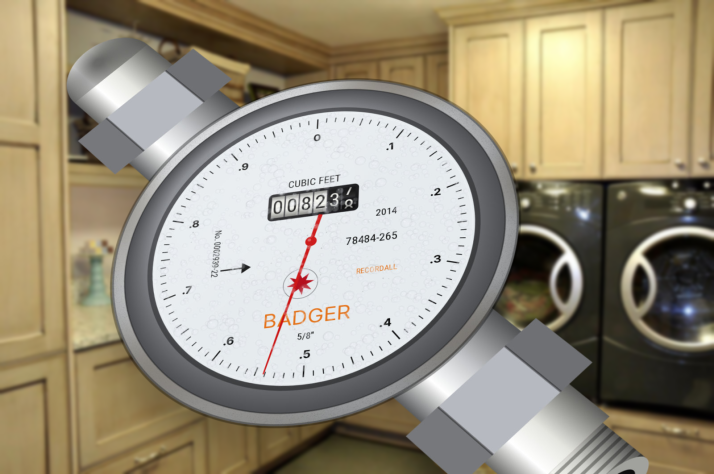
8237.54 ft³
